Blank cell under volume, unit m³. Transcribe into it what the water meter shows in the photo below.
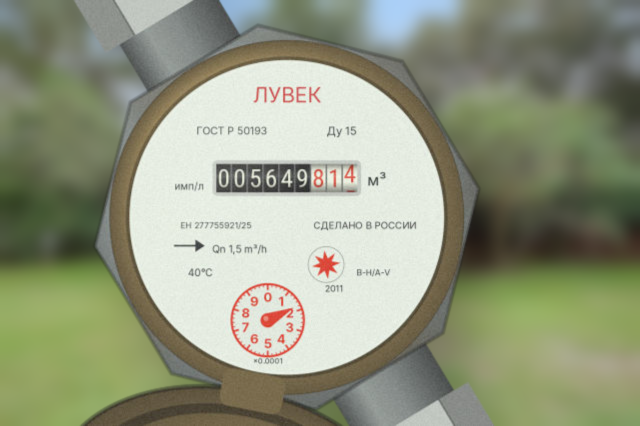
5649.8141 m³
